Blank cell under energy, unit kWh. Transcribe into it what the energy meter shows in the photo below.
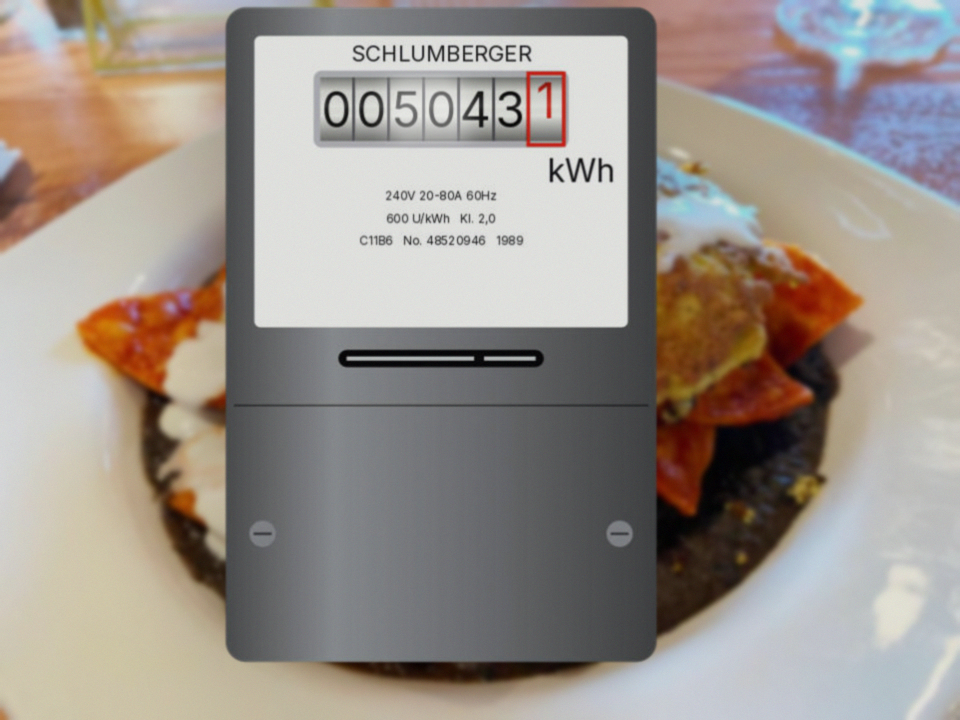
5043.1 kWh
